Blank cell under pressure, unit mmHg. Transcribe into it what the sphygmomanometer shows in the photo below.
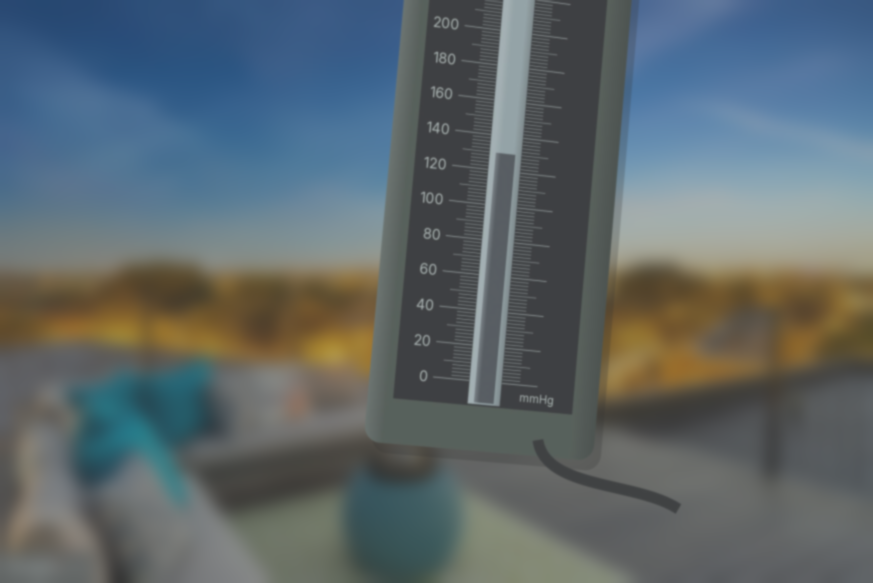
130 mmHg
